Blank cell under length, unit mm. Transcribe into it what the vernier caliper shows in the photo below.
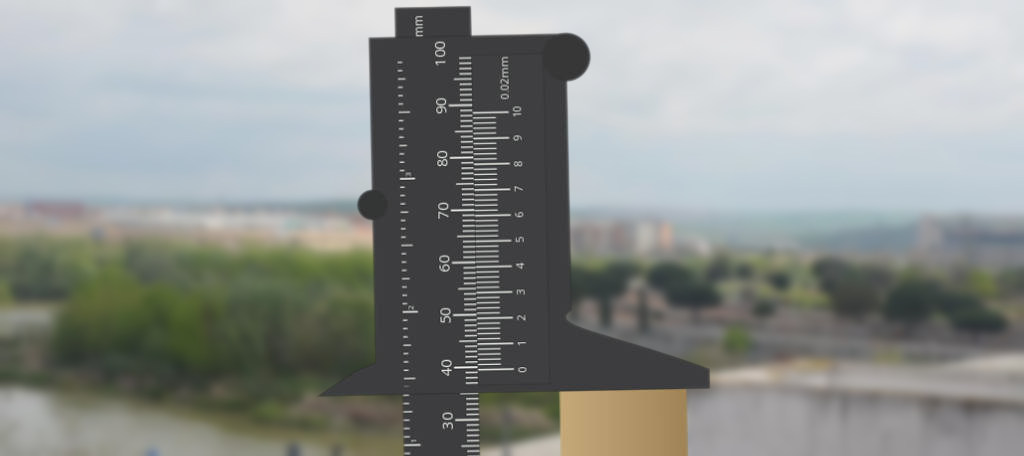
39.5 mm
